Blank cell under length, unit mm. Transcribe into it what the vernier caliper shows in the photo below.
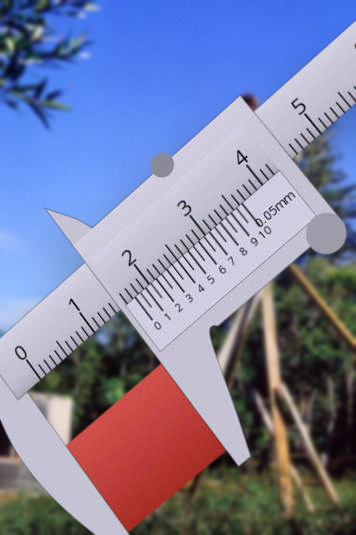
17.4 mm
